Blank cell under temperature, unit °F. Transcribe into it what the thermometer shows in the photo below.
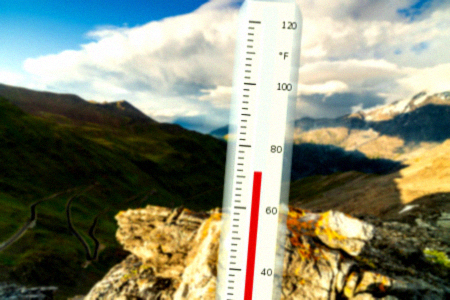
72 °F
